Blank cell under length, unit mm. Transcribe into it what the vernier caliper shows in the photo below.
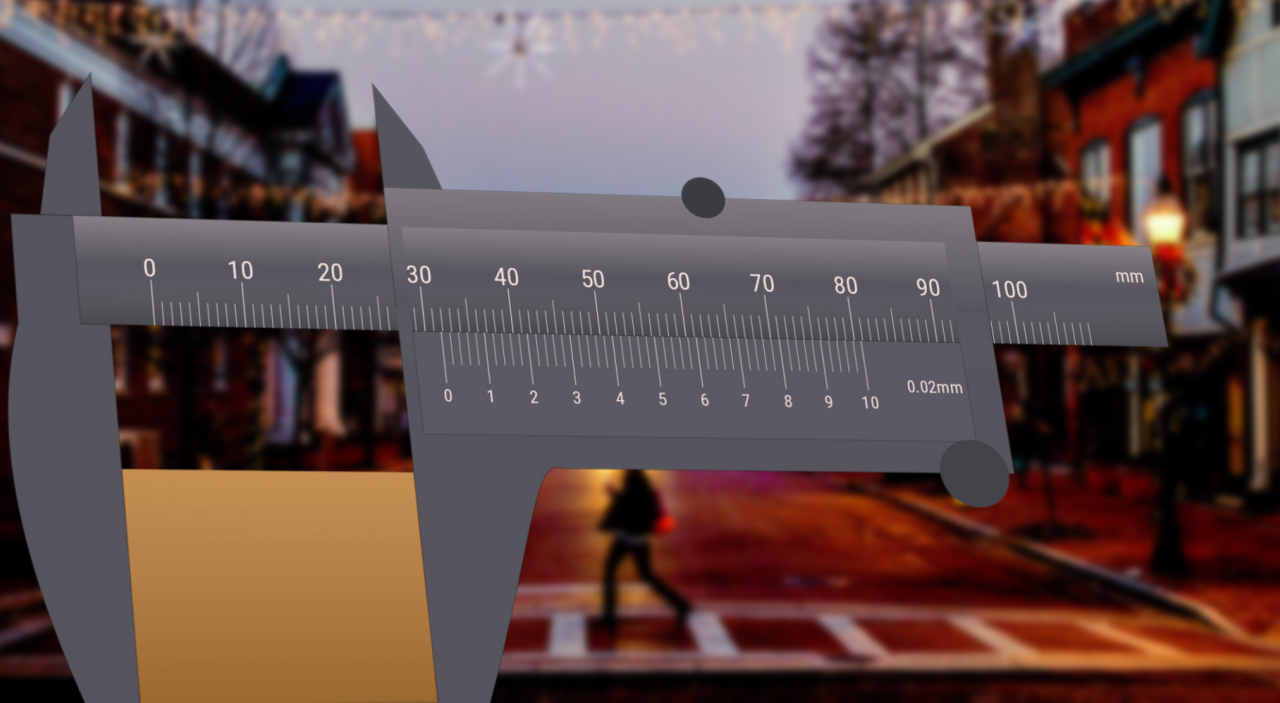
31.8 mm
